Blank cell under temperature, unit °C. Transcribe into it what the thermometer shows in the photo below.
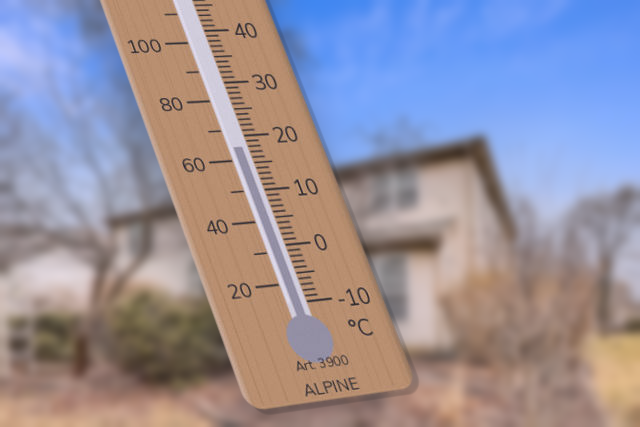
18 °C
